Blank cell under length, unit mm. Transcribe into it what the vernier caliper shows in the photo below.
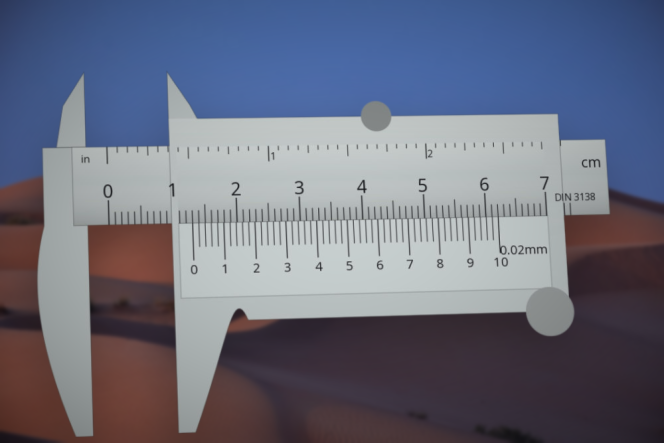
13.0 mm
